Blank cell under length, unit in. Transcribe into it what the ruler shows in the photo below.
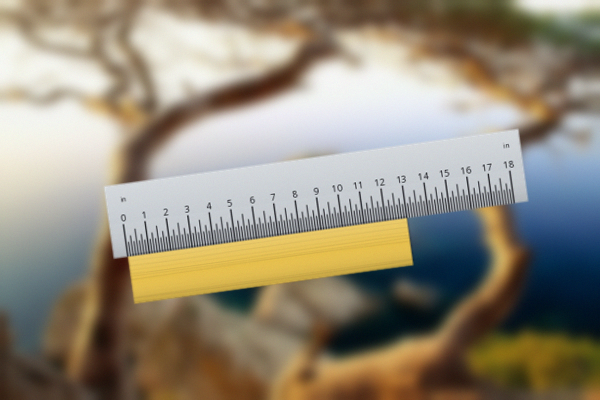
13 in
